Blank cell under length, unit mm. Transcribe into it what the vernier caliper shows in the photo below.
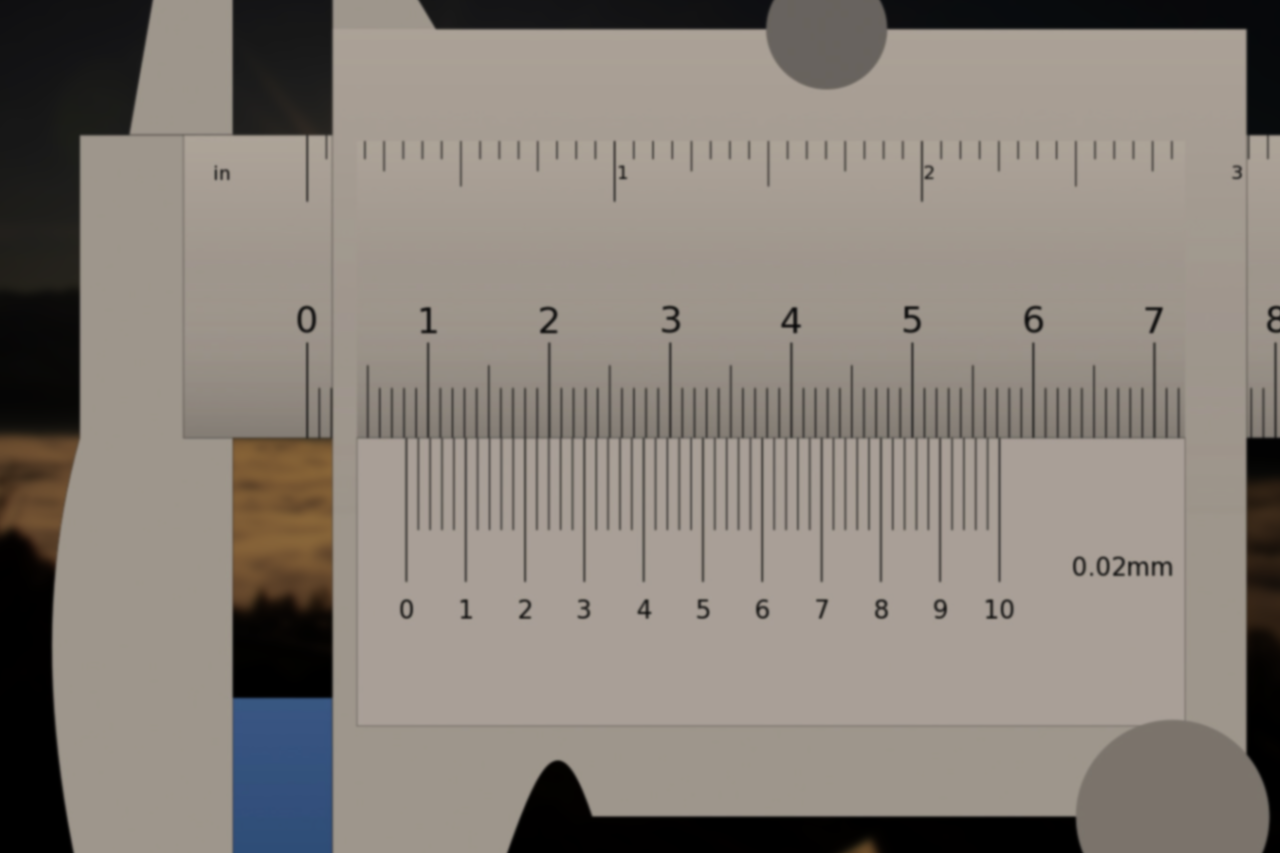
8.2 mm
